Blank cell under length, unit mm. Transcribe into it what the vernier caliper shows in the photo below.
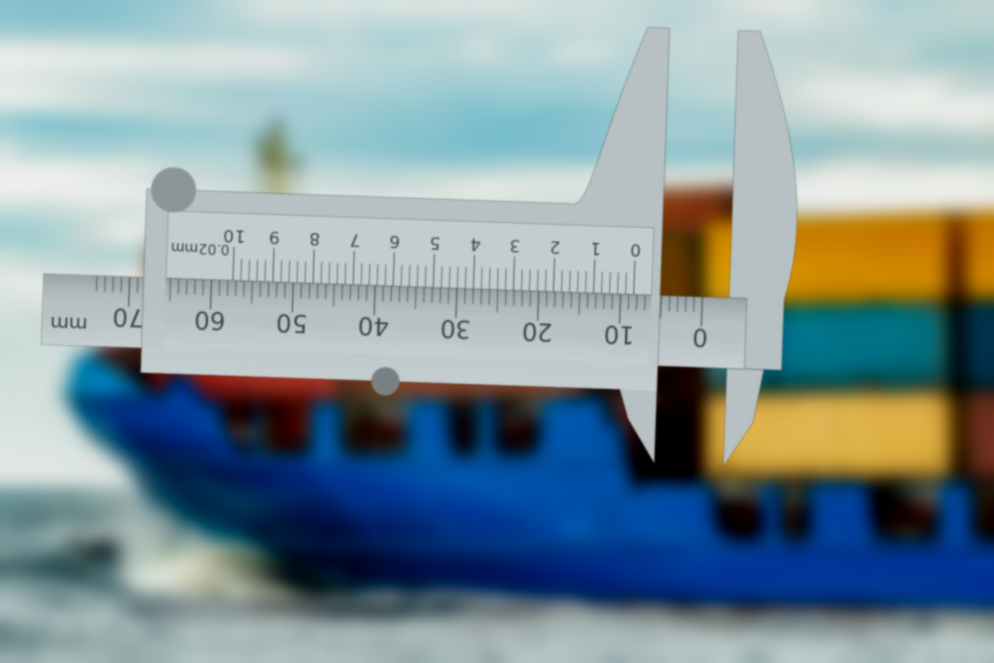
8.4 mm
